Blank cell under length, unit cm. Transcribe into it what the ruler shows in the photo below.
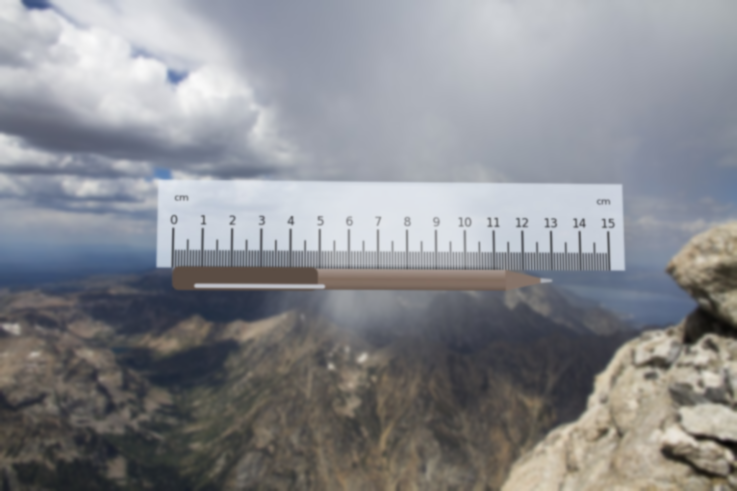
13 cm
